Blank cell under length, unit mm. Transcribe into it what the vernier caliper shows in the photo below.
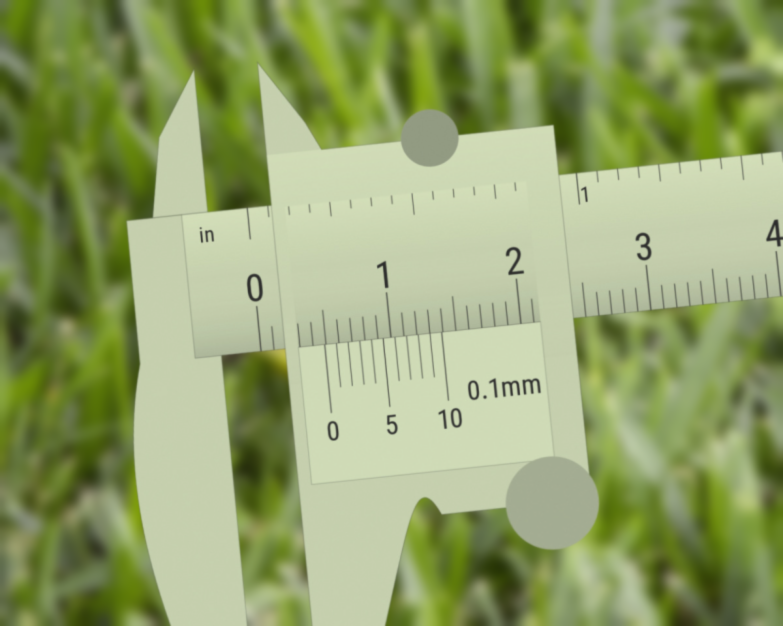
4.9 mm
